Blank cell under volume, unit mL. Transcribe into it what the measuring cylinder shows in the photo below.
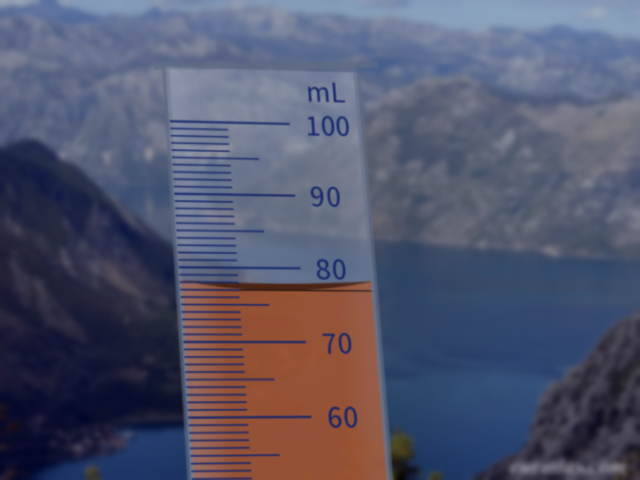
77 mL
